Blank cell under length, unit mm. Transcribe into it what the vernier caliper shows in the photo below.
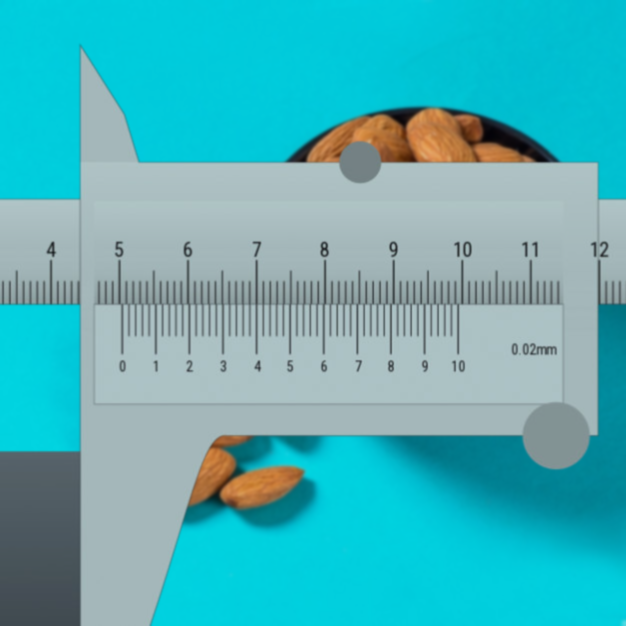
50.4 mm
